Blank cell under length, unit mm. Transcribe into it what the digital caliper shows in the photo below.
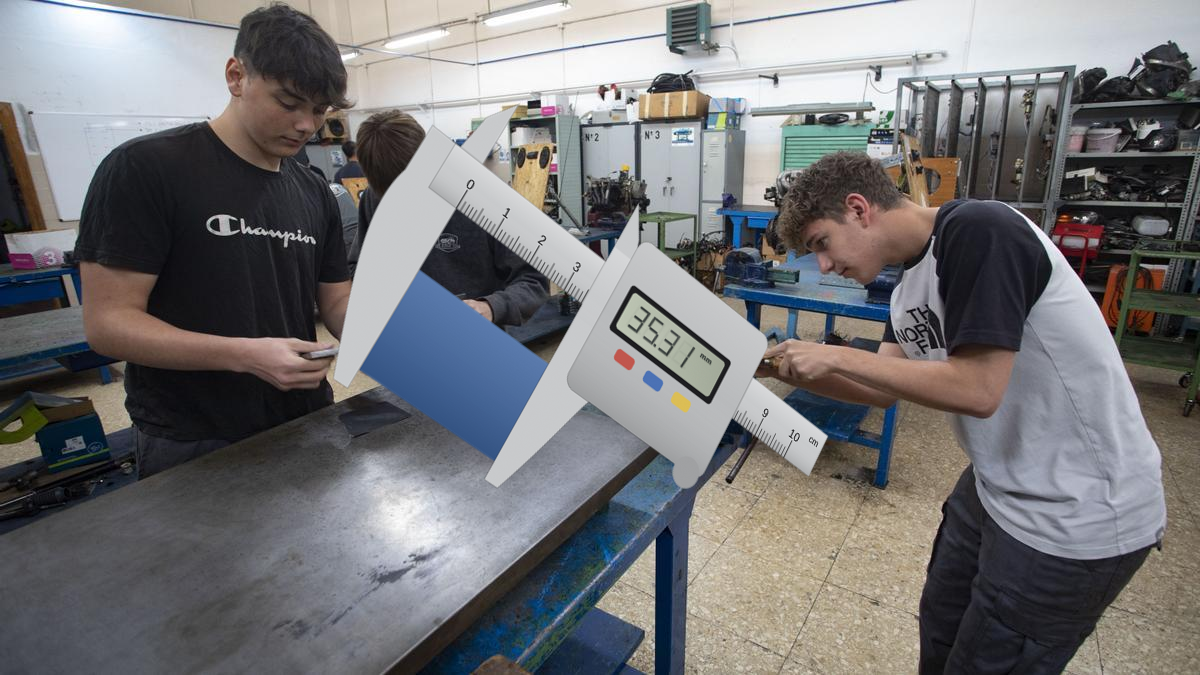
35.31 mm
